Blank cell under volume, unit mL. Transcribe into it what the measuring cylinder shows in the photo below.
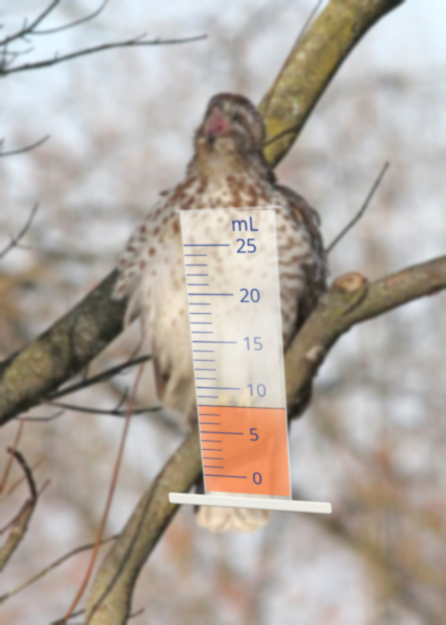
8 mL
